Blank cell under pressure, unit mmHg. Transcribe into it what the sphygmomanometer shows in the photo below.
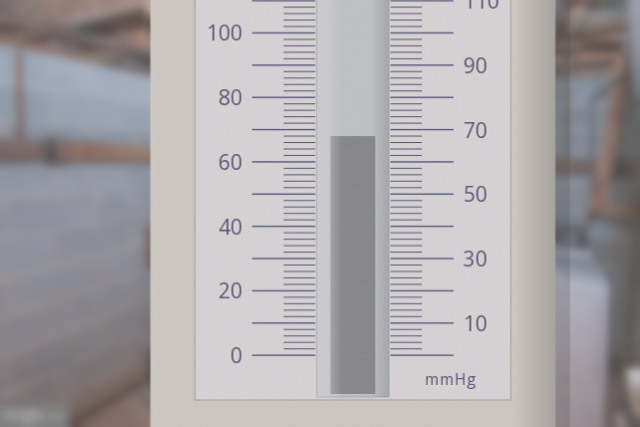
68 mmHg
